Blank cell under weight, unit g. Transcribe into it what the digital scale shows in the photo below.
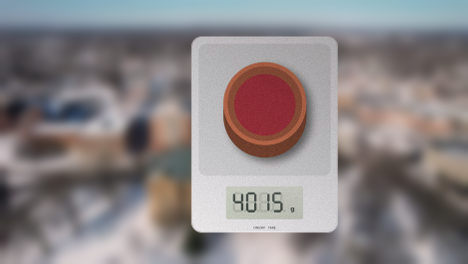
4015 g
